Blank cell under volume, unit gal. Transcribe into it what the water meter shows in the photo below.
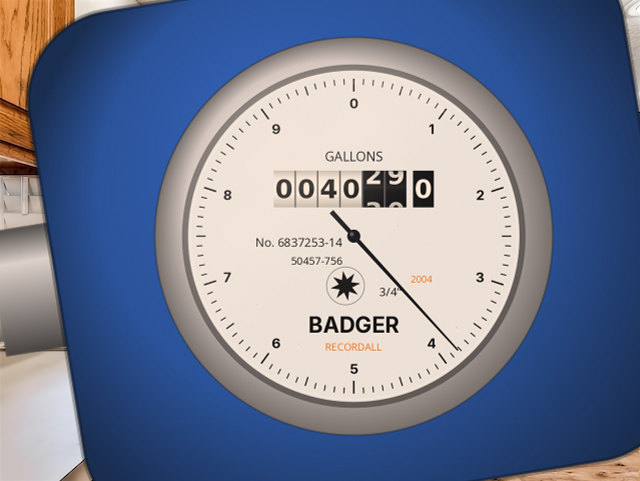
40293.8 gal
